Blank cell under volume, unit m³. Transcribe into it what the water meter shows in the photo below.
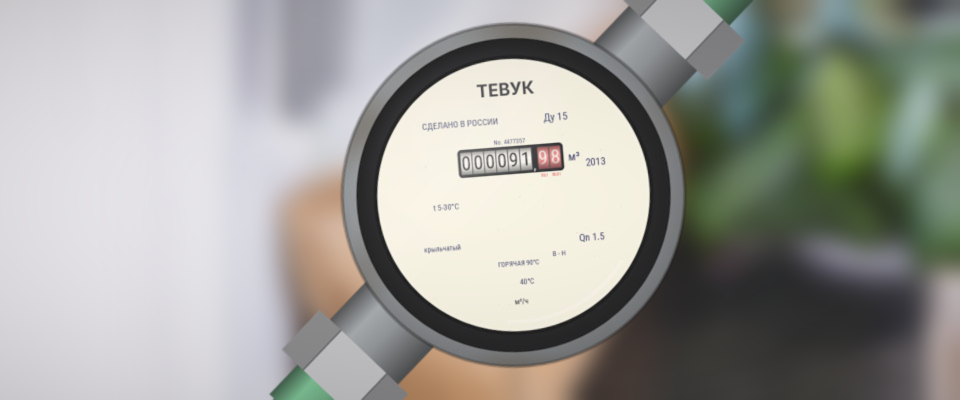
91.98 m³
